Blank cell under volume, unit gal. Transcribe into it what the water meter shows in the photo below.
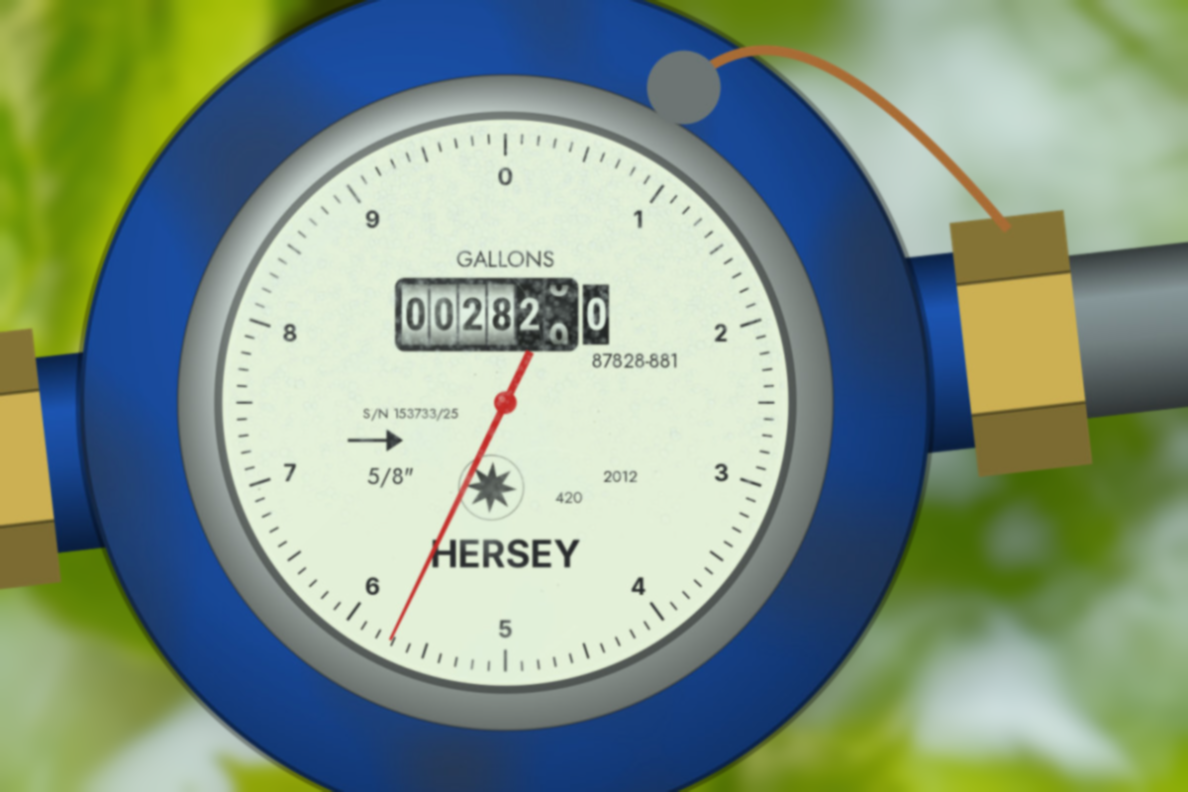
28285.7 gal
